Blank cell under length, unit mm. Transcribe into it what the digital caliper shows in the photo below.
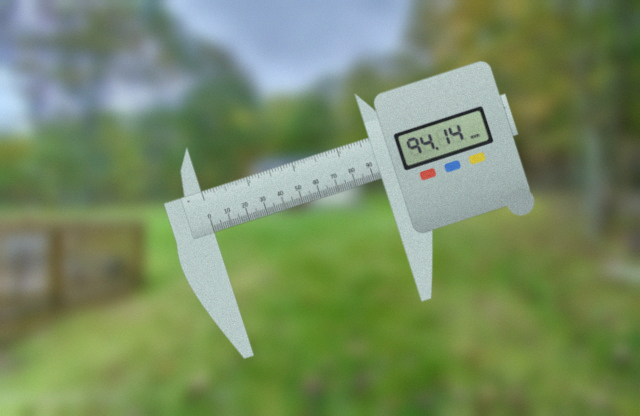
94.14 mm
